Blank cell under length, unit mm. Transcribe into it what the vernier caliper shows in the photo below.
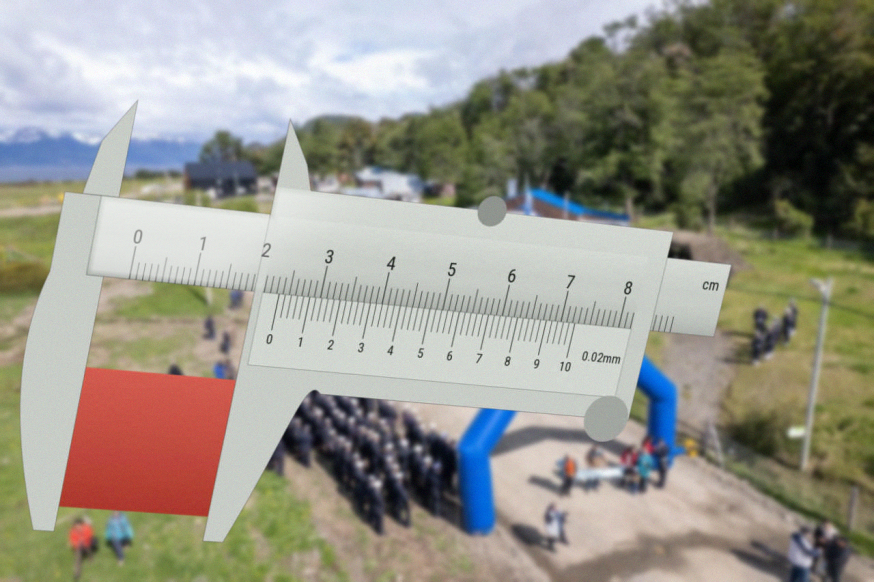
23.4 mm
